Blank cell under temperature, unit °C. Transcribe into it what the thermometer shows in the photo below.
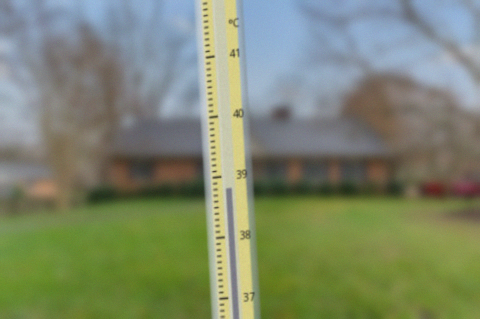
38.8 °C
